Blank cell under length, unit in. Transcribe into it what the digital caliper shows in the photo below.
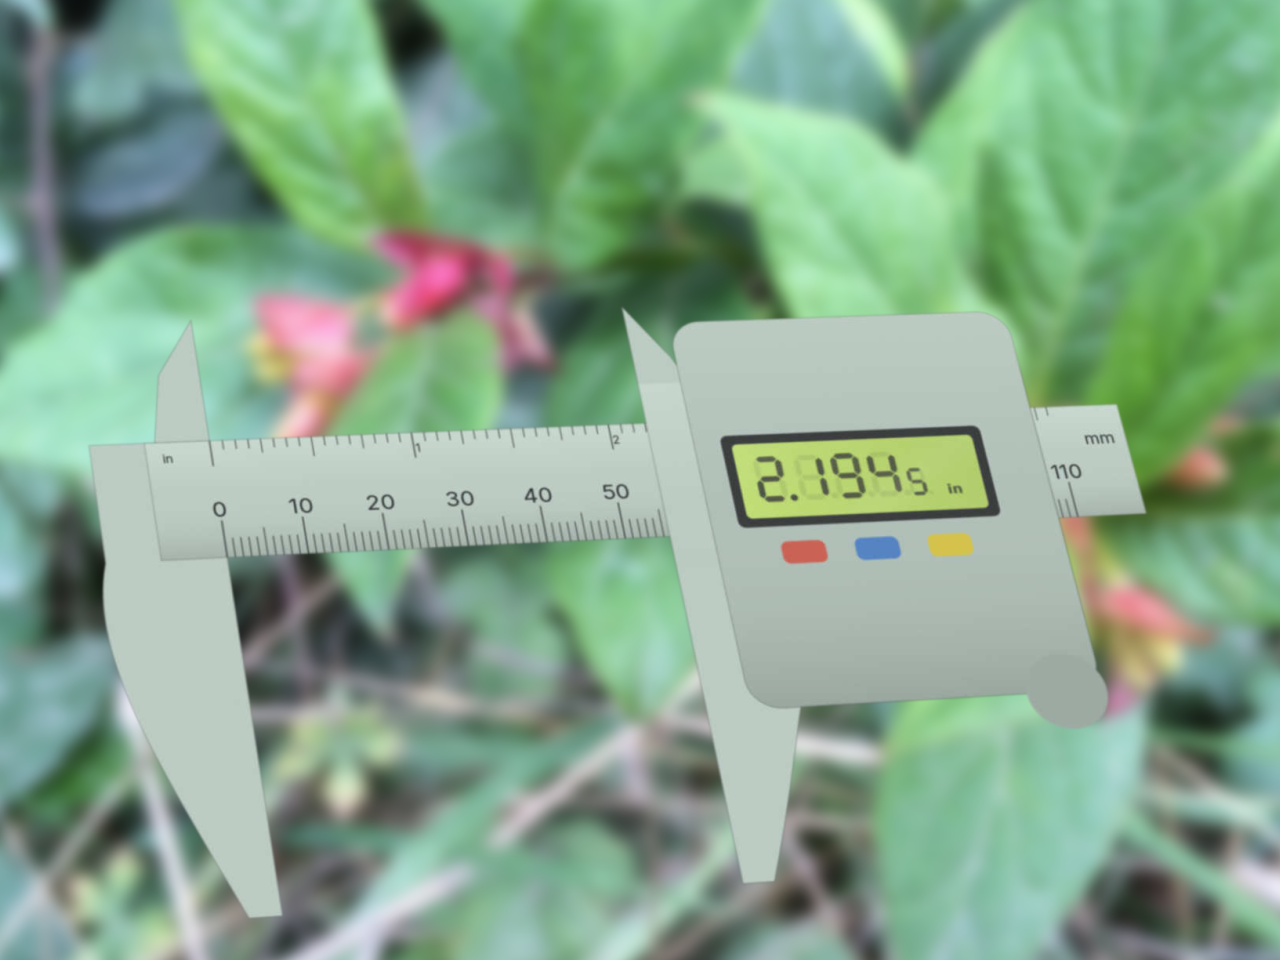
2.1945 in
